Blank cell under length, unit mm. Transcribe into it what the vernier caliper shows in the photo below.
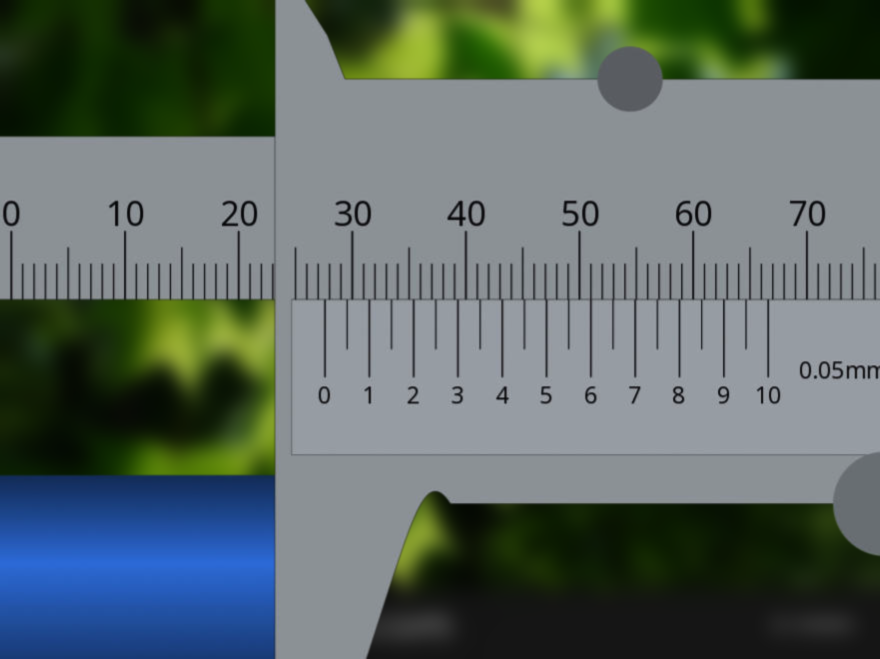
27.6 mm
